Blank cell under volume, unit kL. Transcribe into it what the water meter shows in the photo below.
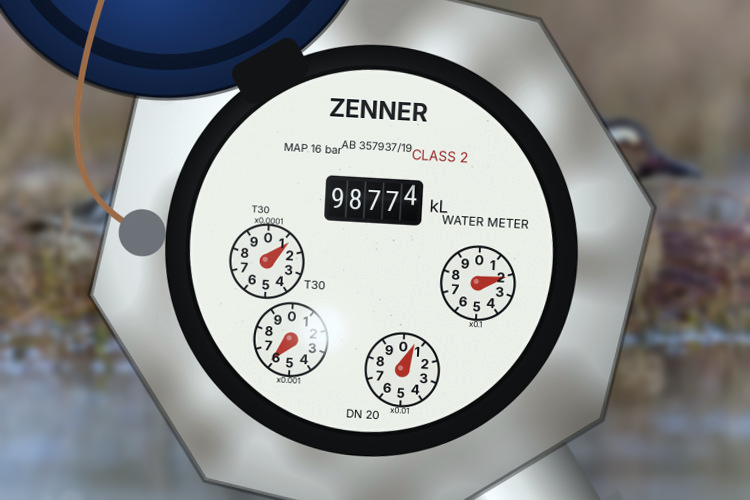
98774.2061 kL
